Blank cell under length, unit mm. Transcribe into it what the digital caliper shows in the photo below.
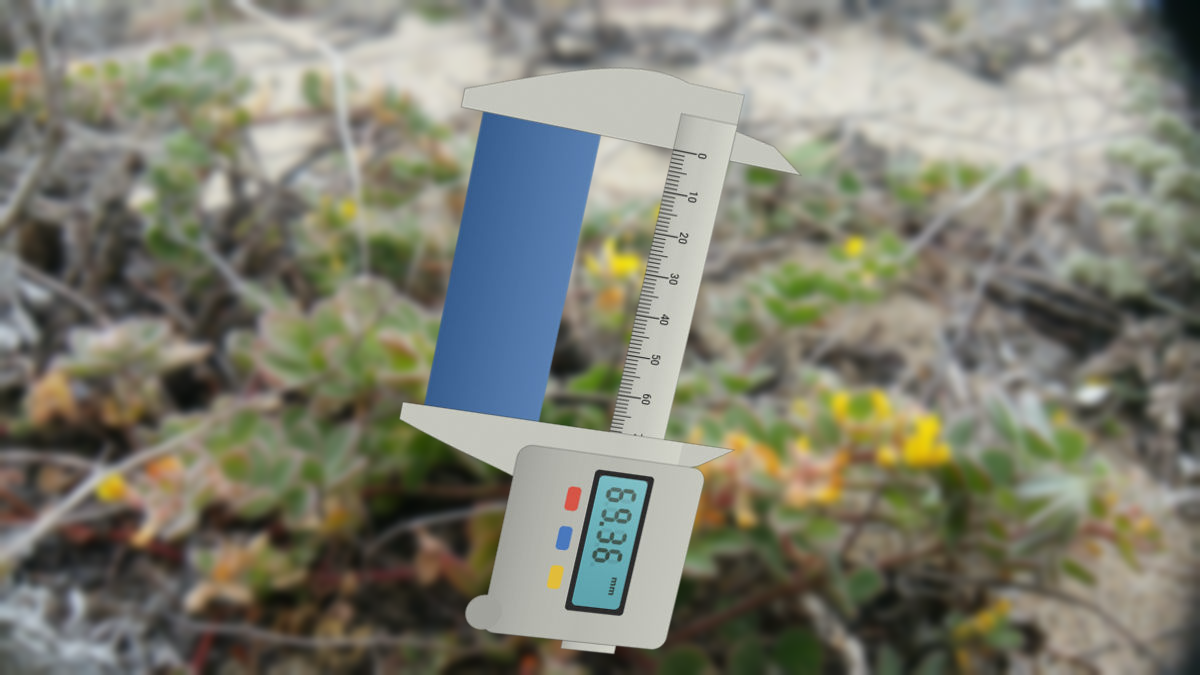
69.36 mm
